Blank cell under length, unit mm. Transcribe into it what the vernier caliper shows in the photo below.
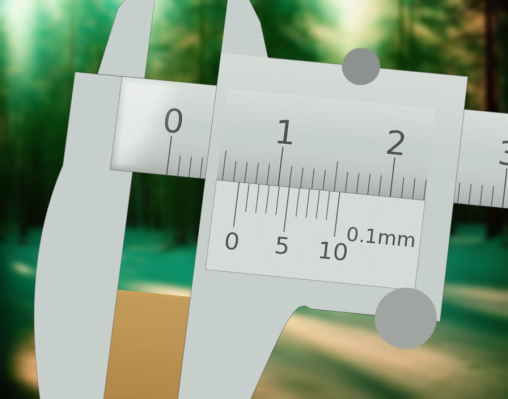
6.5 mm
